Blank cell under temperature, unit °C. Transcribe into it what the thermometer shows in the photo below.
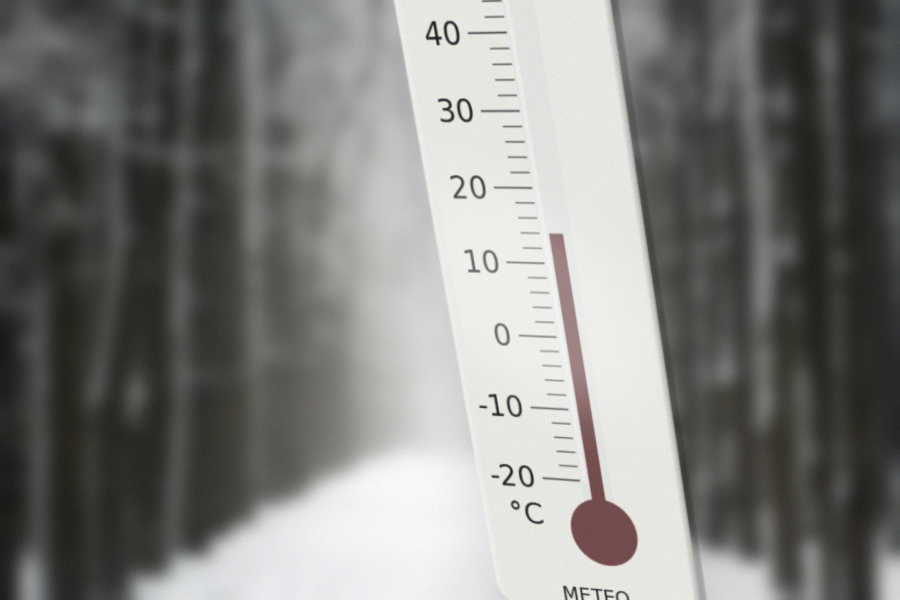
14 °C
